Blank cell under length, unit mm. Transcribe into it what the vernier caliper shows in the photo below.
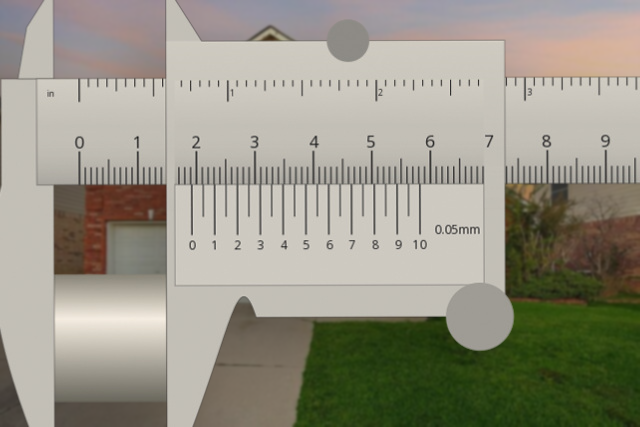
19.2 mm
